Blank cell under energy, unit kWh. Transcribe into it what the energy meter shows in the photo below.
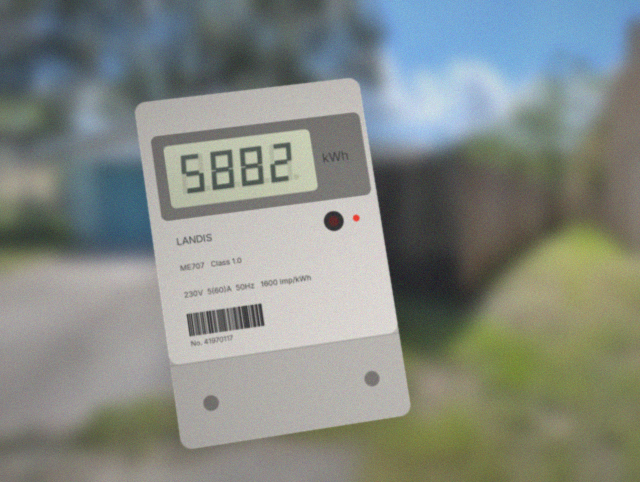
5882 kWh
